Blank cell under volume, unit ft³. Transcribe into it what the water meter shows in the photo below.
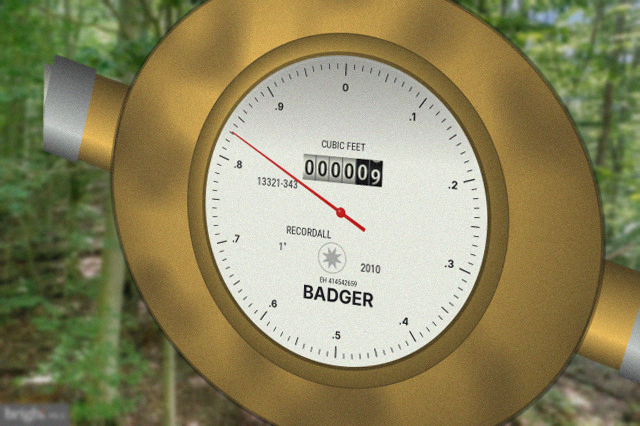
8.83 ft³
